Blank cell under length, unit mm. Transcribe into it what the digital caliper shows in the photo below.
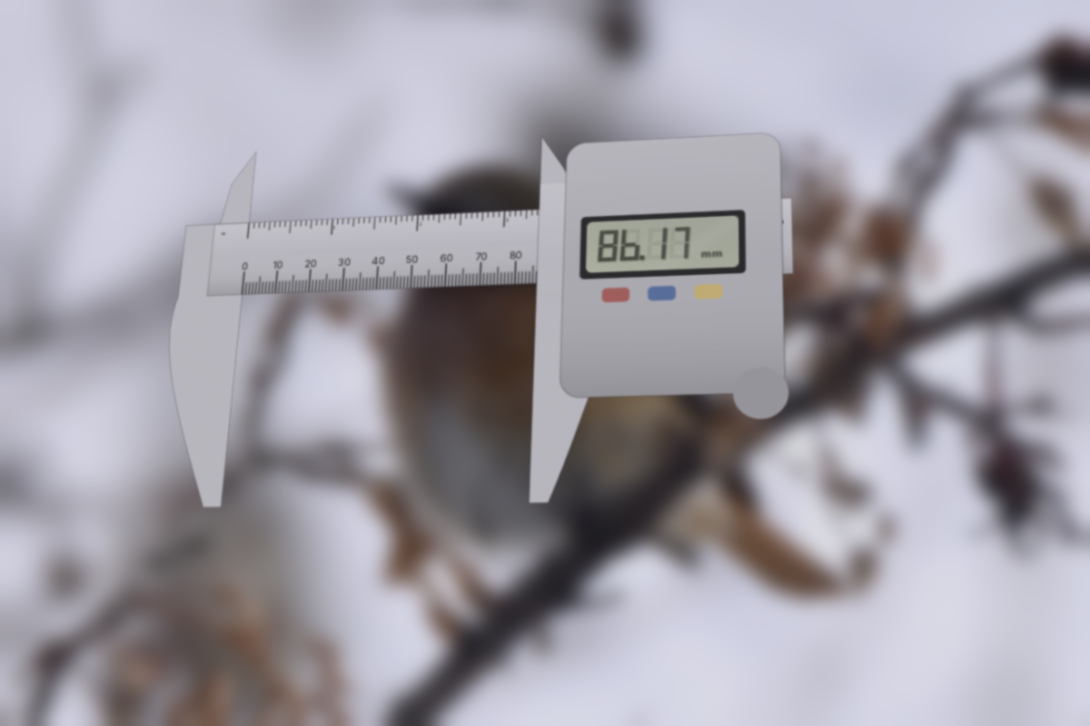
86.17 mm
